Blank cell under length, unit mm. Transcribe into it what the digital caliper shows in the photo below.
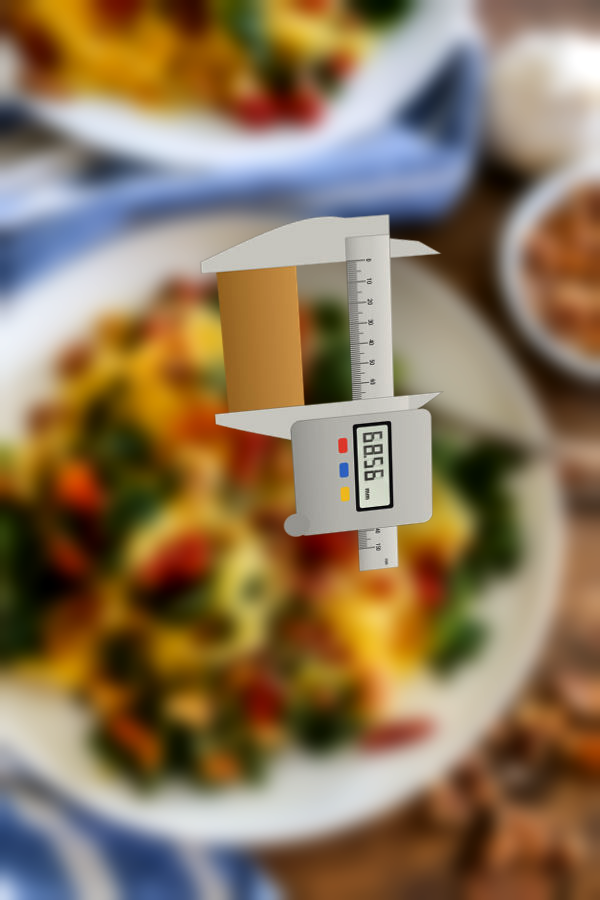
68.56 mm
